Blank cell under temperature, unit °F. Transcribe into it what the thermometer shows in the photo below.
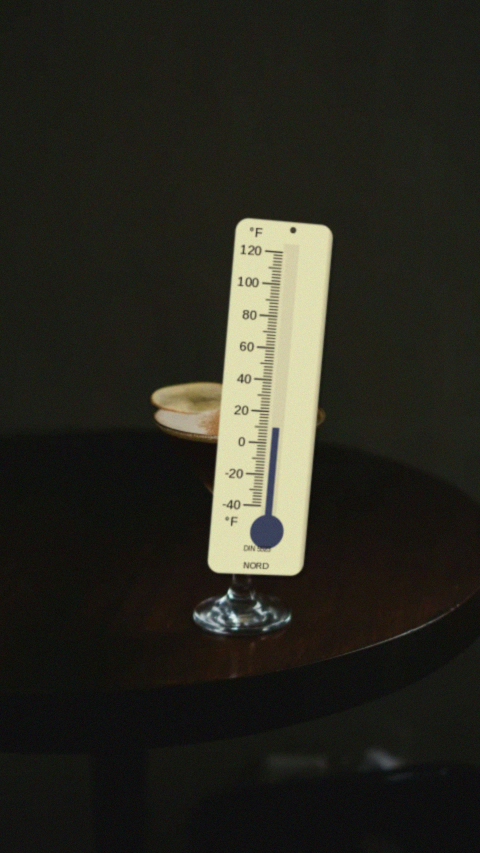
10 °F
